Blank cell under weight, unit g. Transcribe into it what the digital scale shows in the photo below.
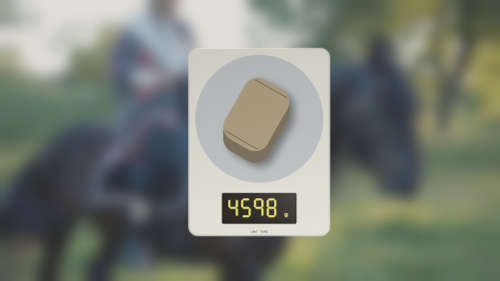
4598 g
